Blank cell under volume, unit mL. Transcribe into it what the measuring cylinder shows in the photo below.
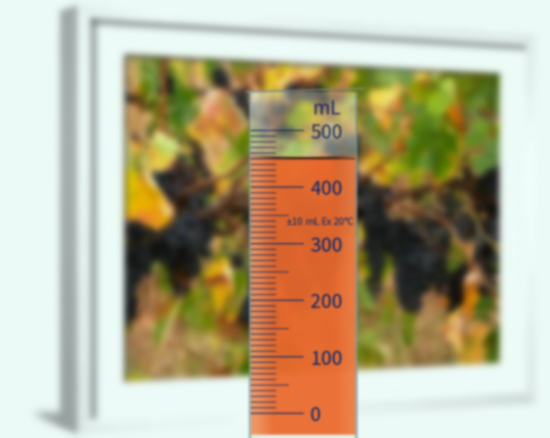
450 mL
